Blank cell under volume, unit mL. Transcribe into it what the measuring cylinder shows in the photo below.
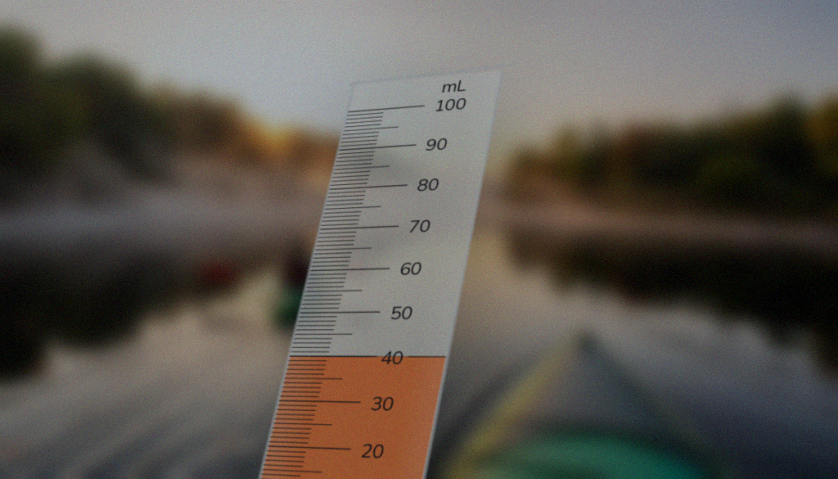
40 mL
